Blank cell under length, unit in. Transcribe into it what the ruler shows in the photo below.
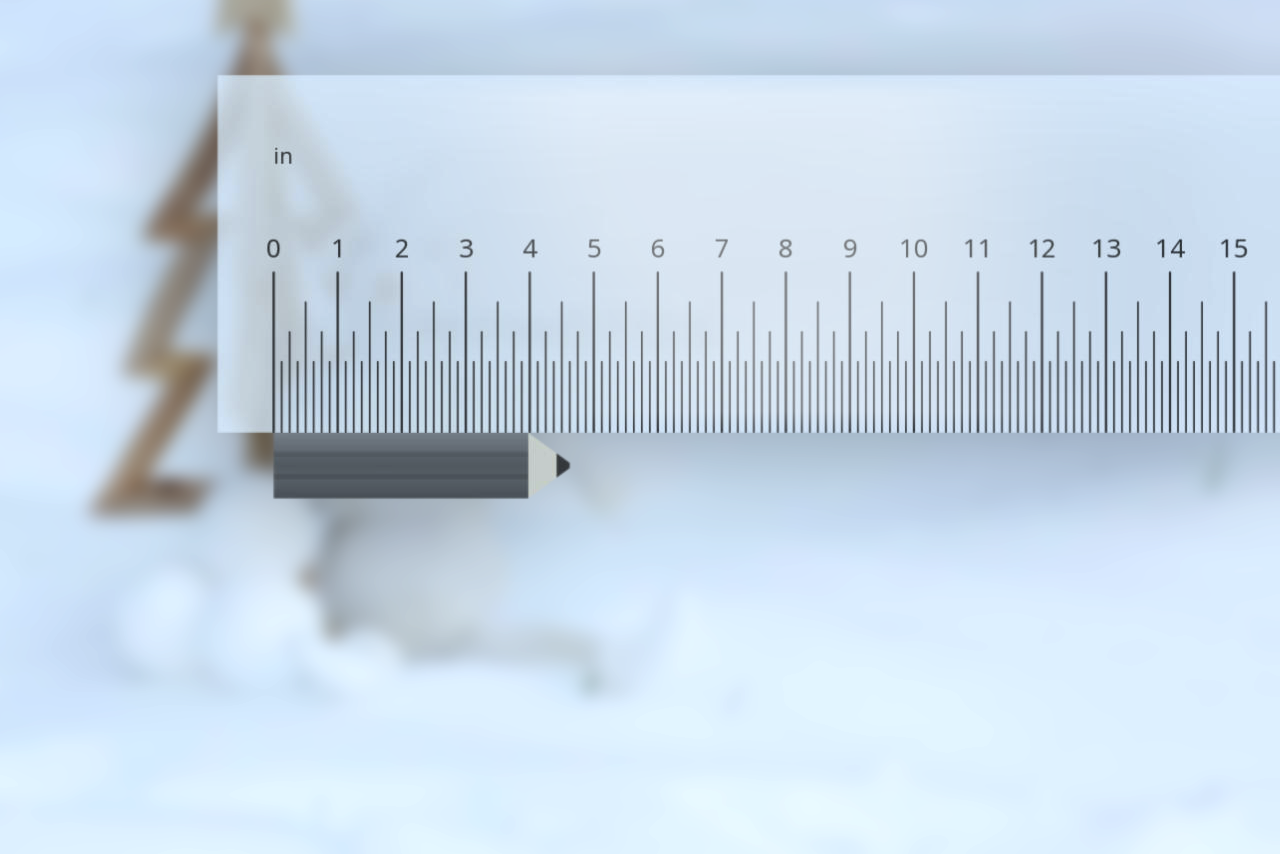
4.625 in
